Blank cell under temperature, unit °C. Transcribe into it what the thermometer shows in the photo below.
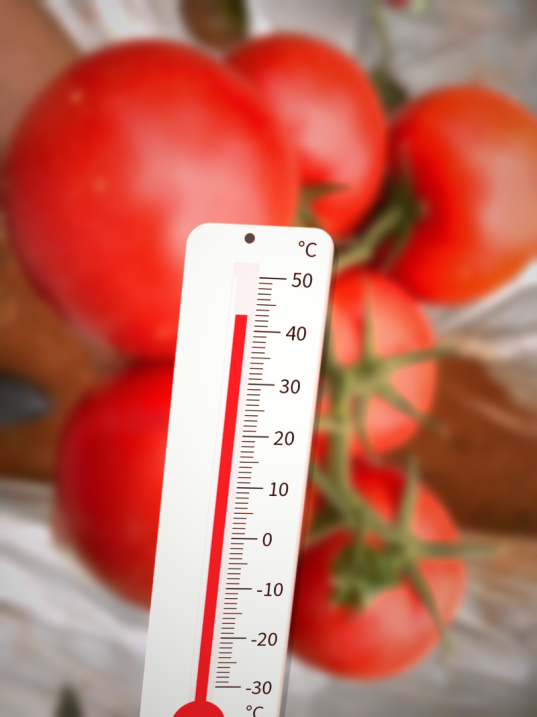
43 °C
